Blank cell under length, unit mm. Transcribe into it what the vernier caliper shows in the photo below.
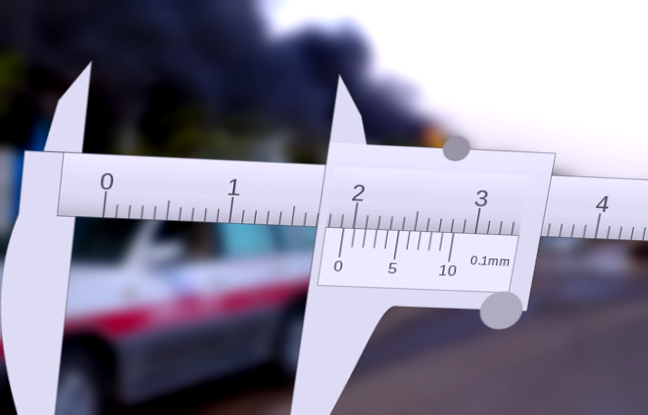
19.2 mm
